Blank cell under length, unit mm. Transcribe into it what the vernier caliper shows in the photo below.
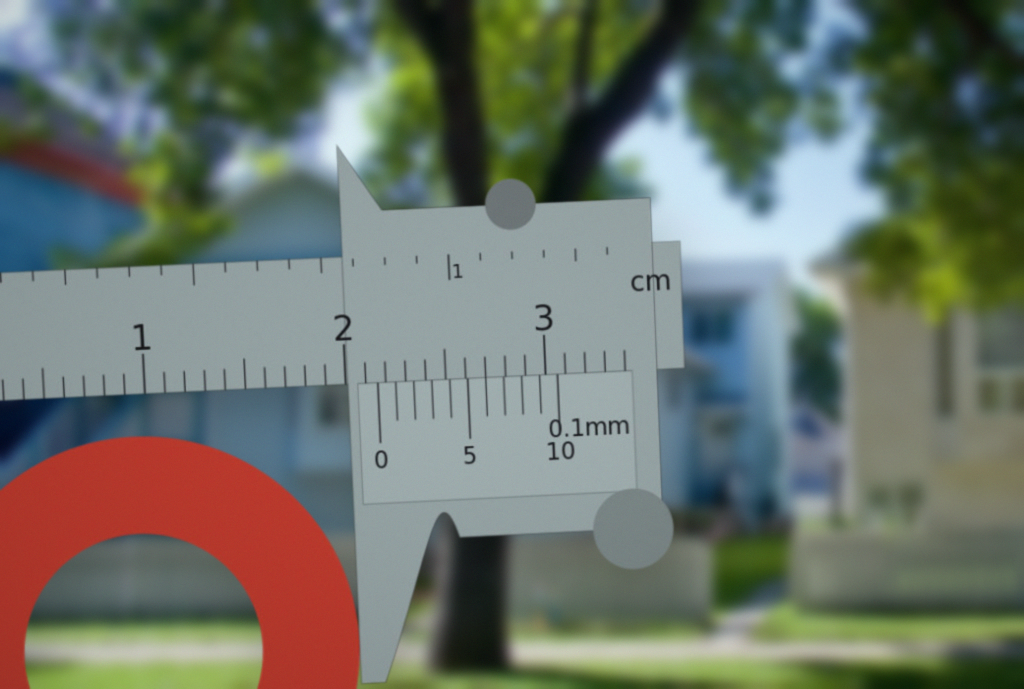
21.6 mm
